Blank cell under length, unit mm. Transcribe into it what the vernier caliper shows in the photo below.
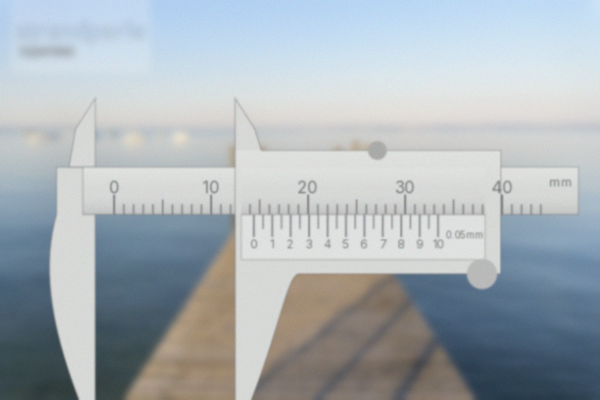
14.4 mm
